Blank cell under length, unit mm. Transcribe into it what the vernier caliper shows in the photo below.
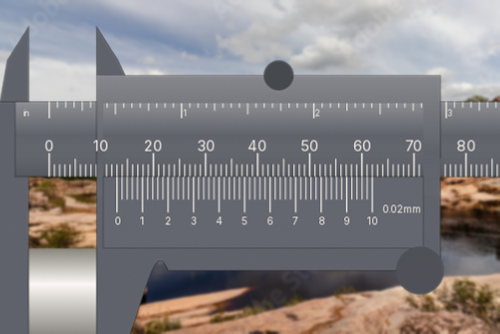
13.0 mm
